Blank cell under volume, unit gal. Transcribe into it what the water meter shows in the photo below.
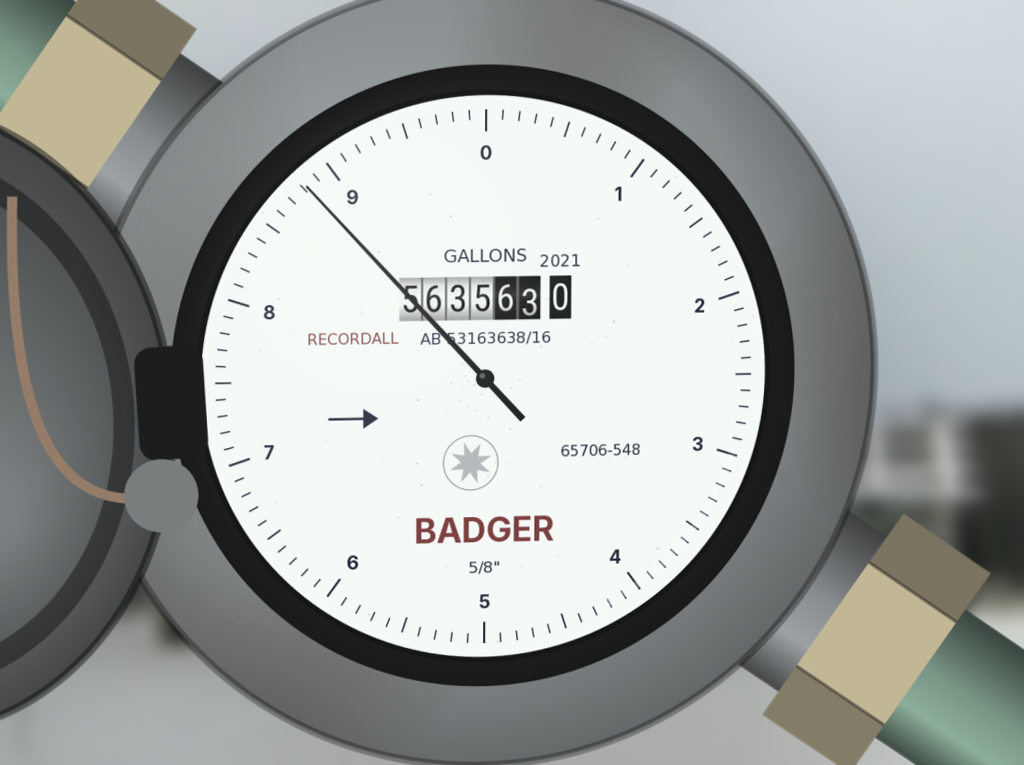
5635628.8 gal
